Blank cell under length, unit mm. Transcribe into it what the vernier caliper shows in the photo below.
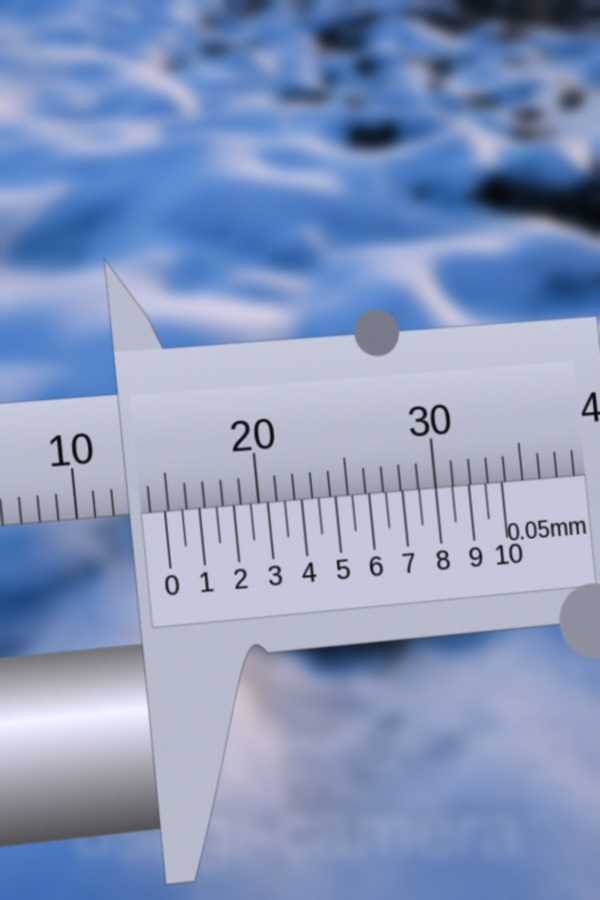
14.8 mm
